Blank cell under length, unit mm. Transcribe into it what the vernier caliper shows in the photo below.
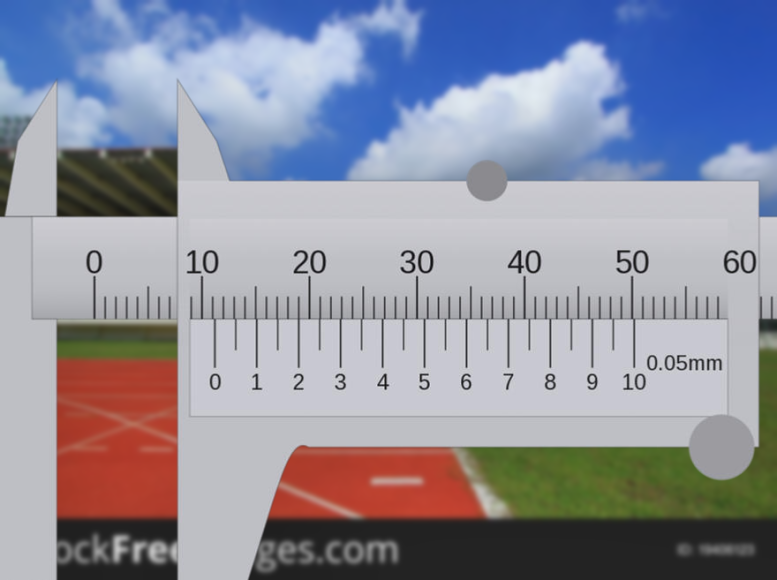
11.2 mm
